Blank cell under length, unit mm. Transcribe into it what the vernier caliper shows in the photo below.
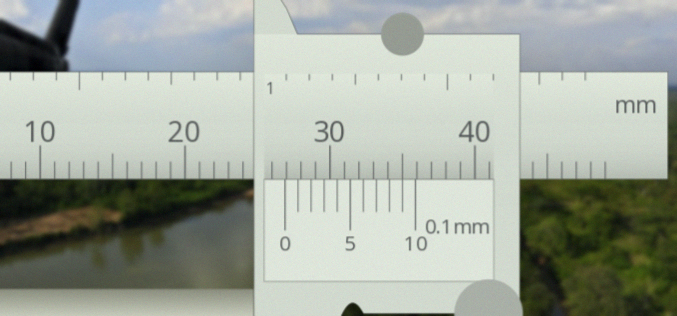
26.9 mm
